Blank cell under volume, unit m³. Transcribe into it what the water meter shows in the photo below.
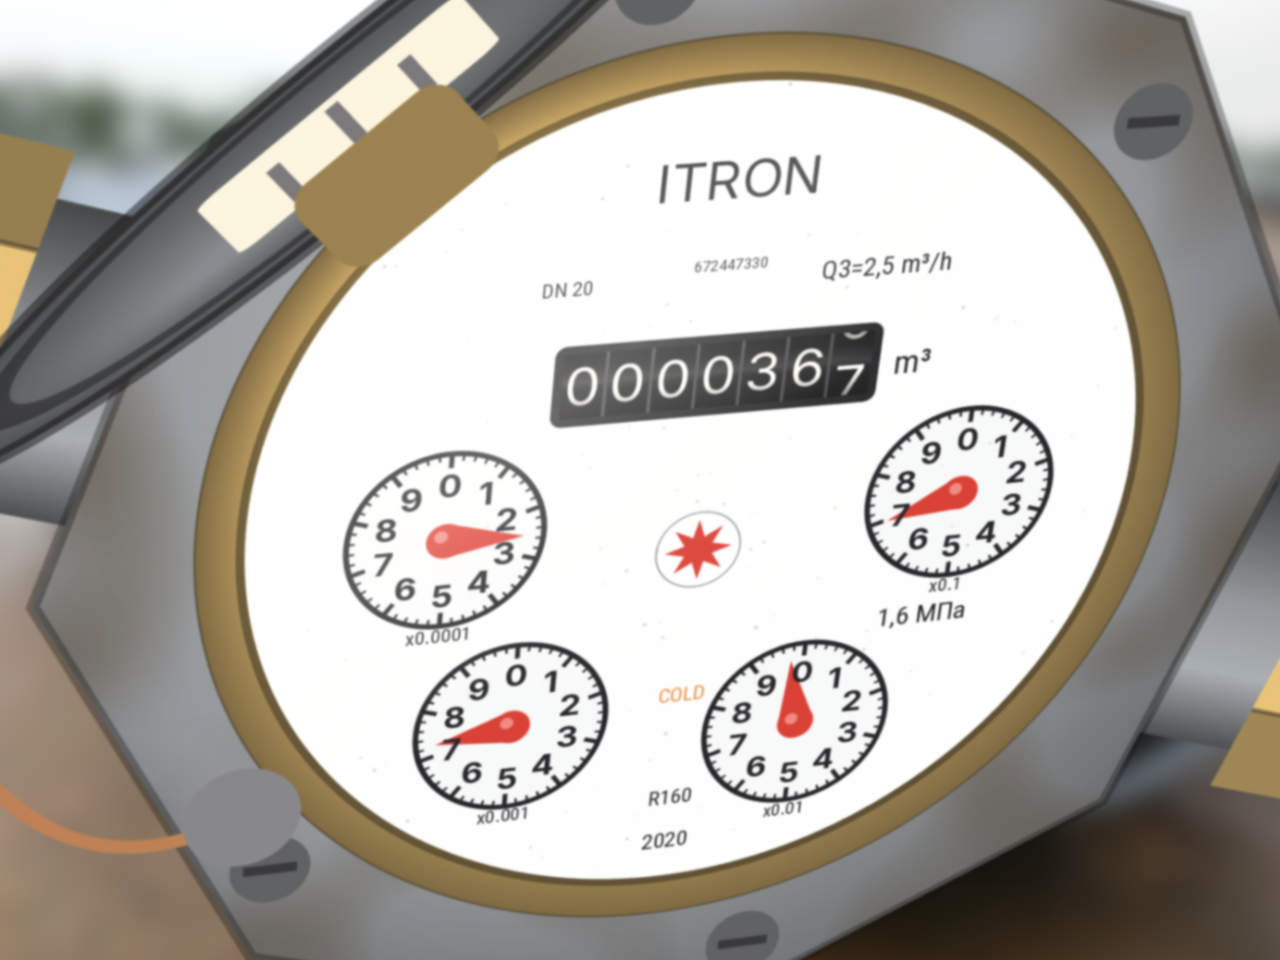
366.6972 m³
